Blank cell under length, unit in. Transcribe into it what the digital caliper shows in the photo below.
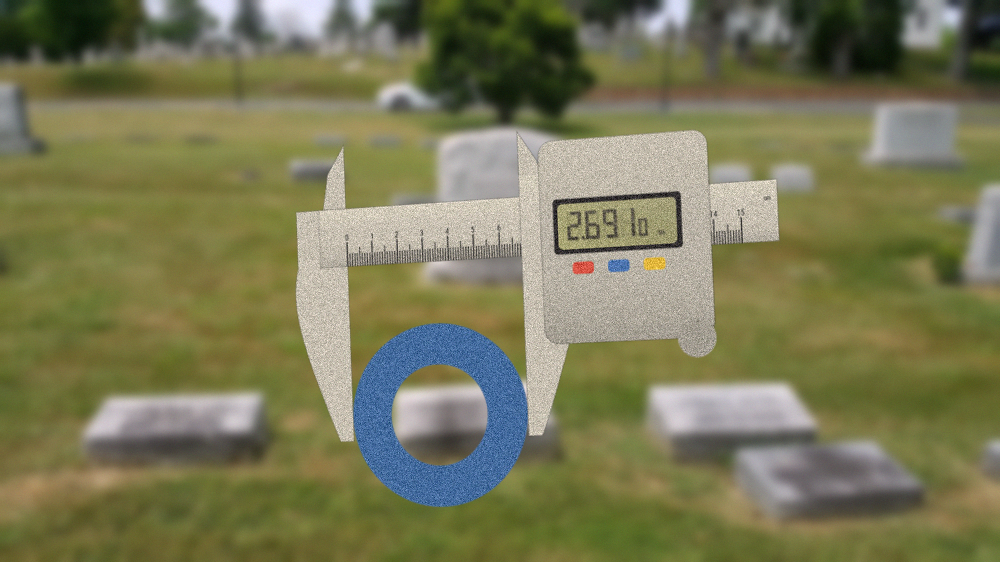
2.6910 in
